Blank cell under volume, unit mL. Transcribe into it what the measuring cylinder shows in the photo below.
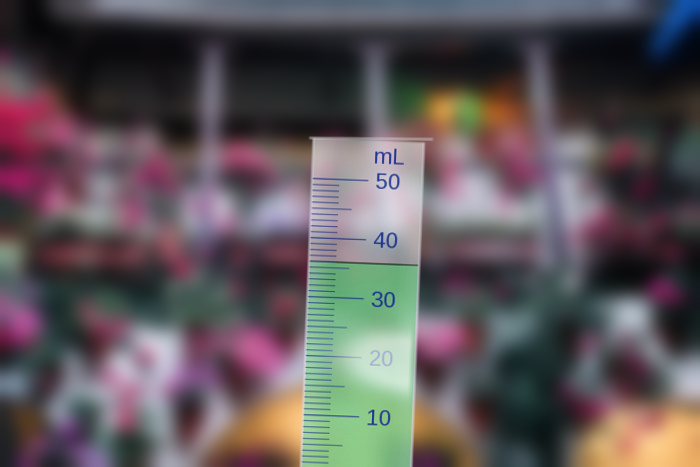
36 mL
